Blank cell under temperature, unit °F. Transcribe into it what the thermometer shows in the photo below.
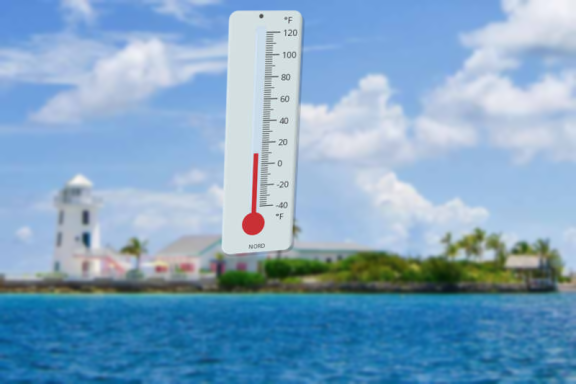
10 °F
